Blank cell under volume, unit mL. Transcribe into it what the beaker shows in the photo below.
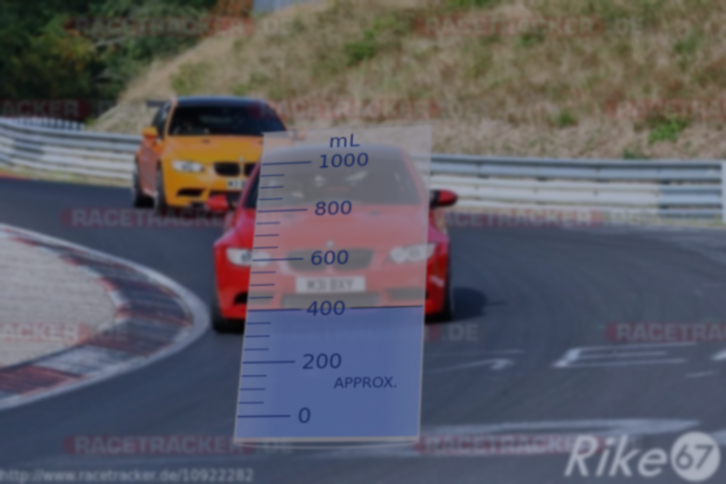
400 mL
